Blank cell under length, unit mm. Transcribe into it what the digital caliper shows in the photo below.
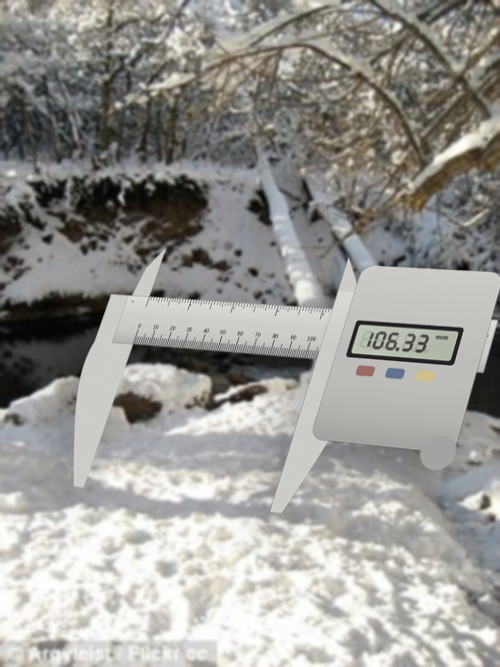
106.33 mm
